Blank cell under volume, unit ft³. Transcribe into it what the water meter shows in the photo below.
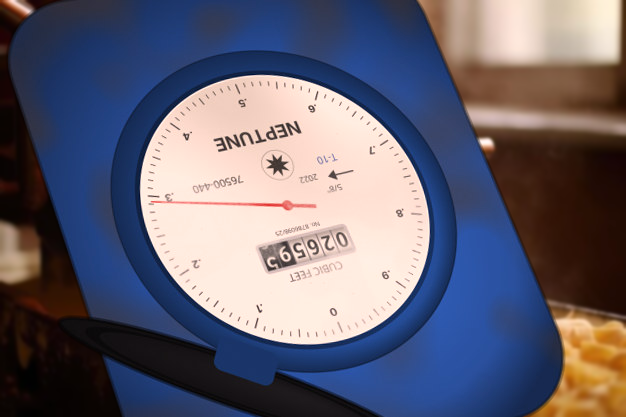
26595.29 ft³
